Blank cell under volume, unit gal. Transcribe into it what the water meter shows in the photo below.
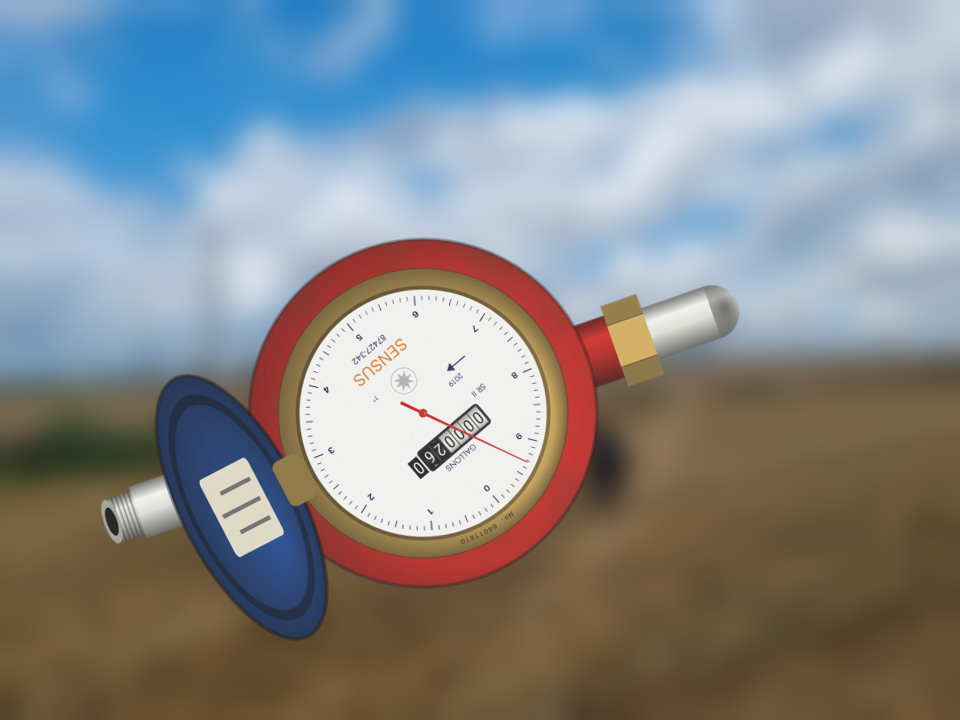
259.3 gal
